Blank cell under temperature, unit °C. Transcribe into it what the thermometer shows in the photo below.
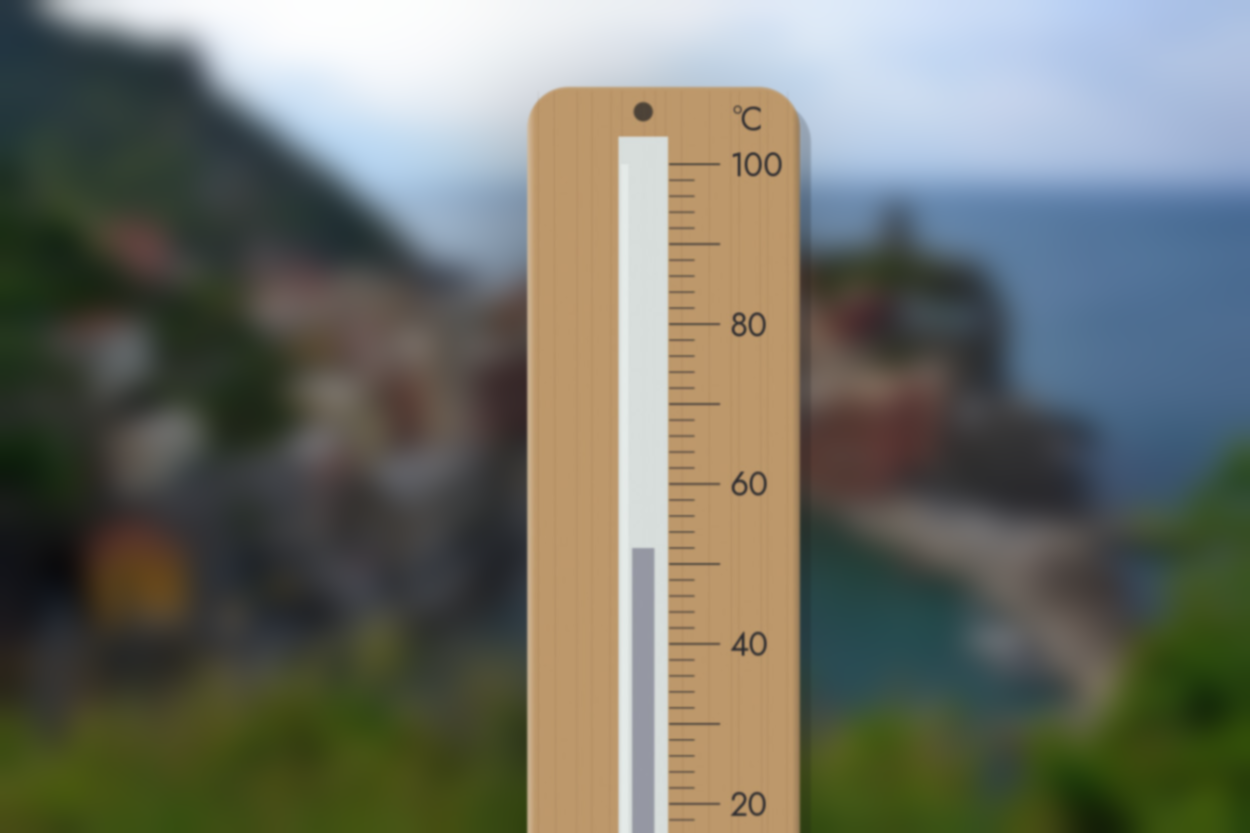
52 °C
